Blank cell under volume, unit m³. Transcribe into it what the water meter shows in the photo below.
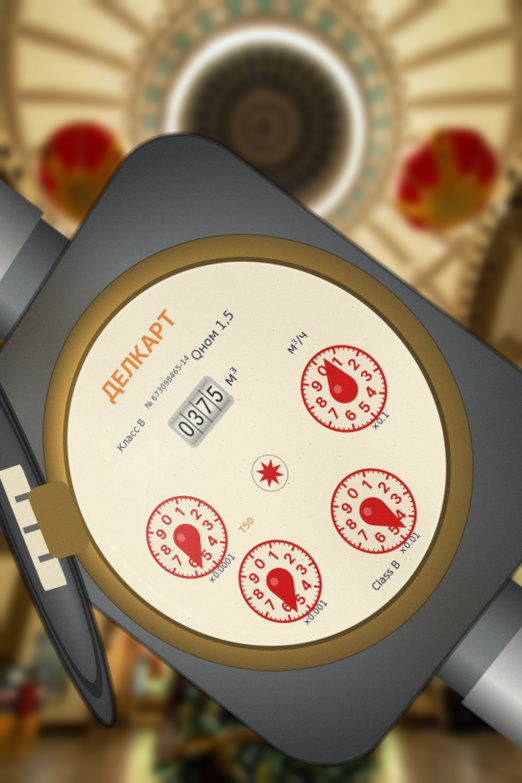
375.0455 m³
